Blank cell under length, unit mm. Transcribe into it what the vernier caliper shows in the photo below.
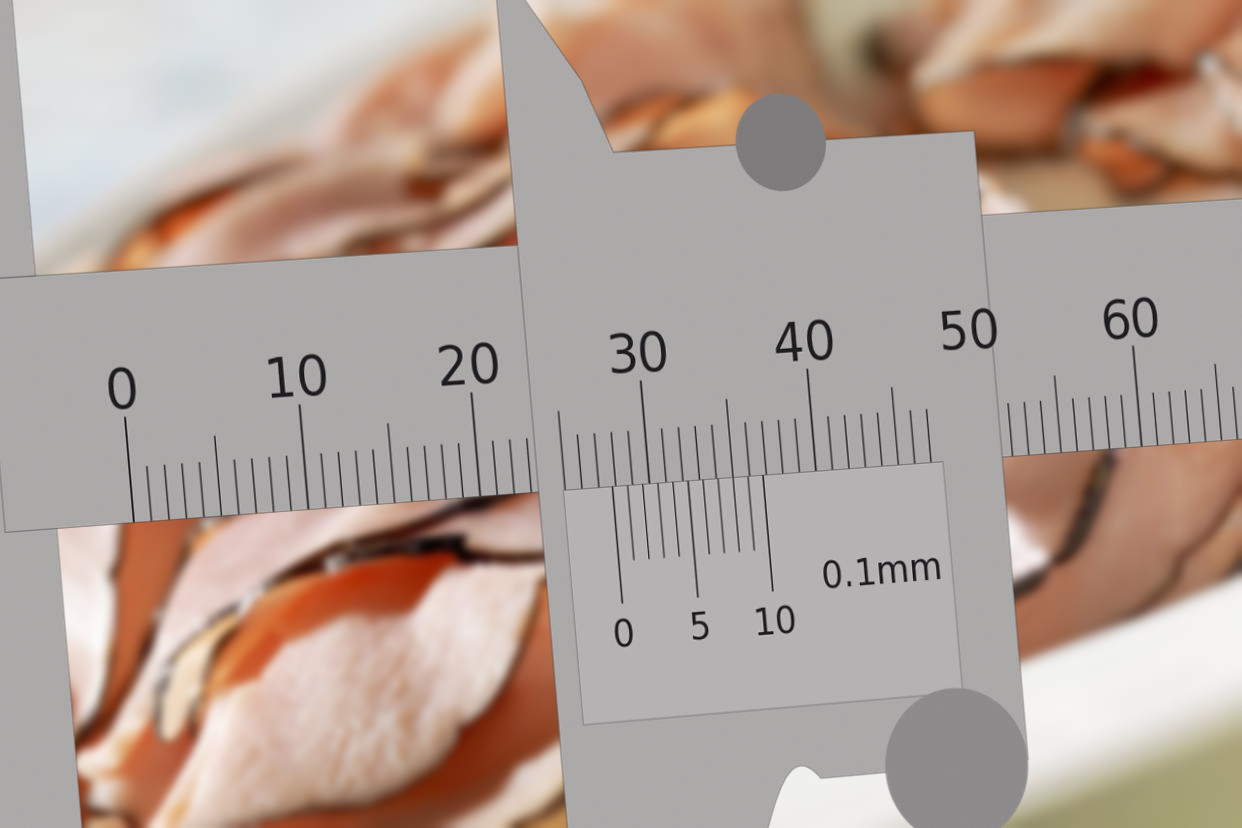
27.8 mm
